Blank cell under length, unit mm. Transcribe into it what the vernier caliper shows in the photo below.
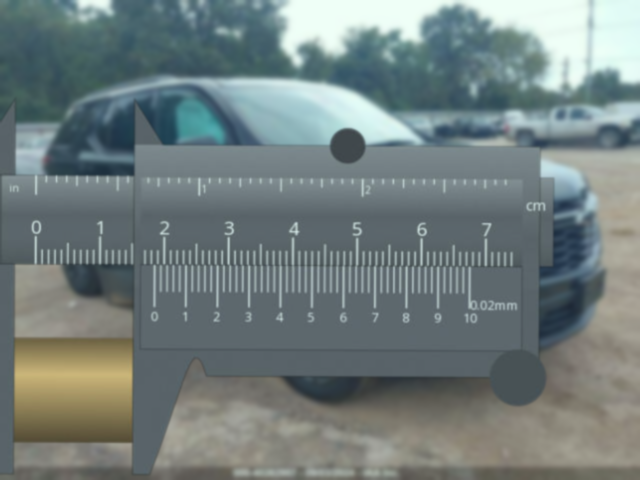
18.5 mm
